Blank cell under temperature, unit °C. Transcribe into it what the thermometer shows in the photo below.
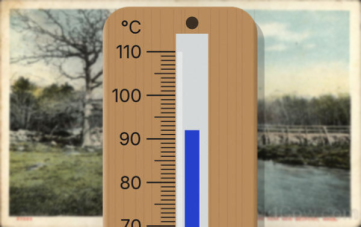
92 °C
